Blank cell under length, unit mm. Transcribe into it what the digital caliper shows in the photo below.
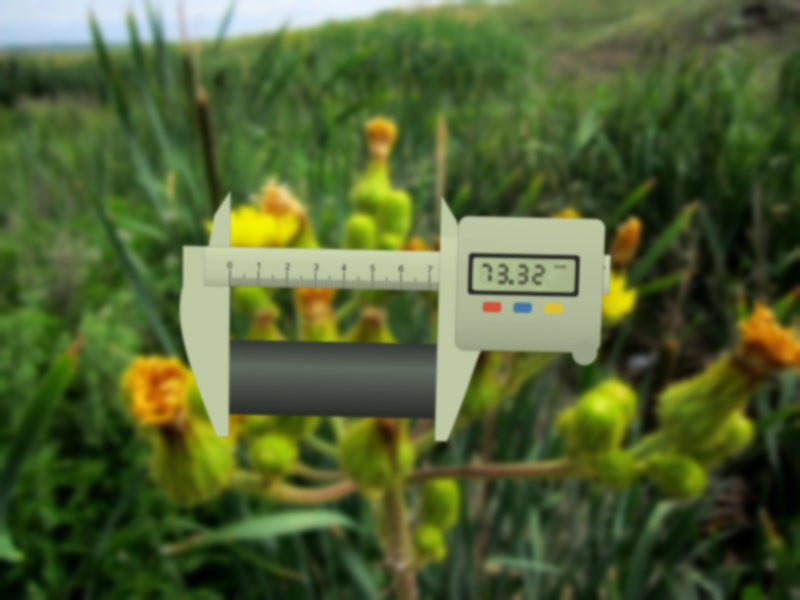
73.32 mm
